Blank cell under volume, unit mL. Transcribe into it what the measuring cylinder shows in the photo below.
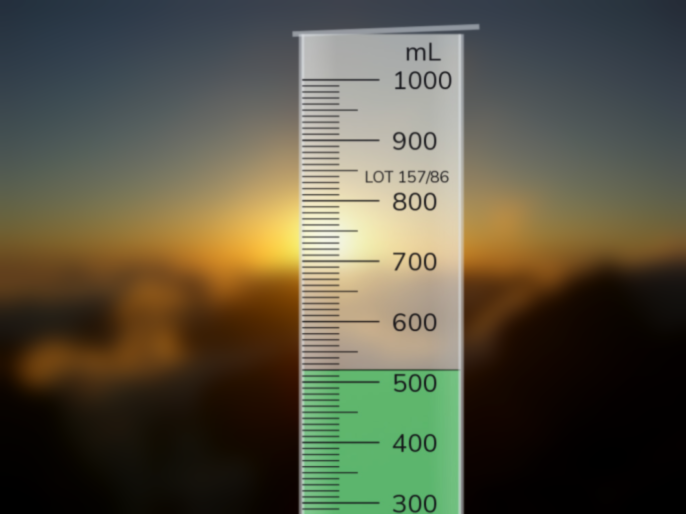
520 mL
